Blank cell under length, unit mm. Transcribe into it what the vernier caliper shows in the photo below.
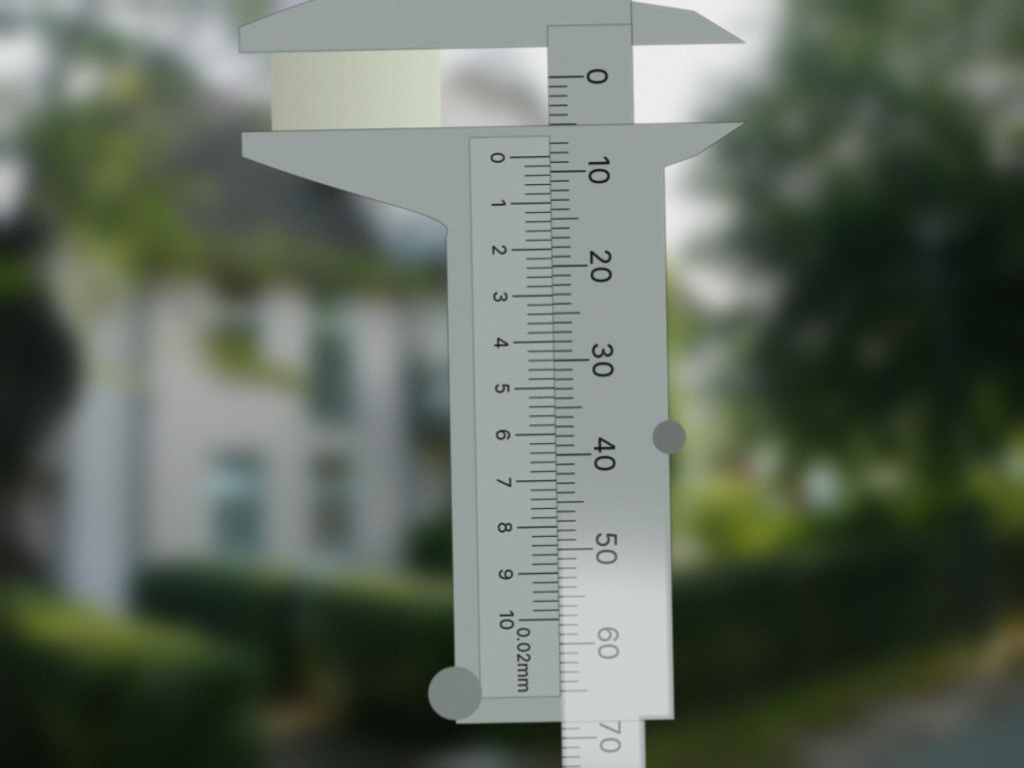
8.4 mm
